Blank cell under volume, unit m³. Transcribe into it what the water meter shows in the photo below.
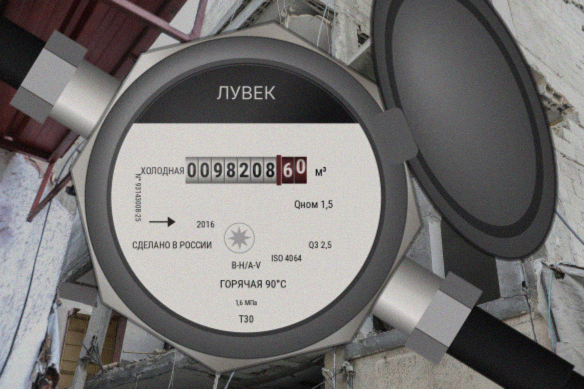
98208.60 m³
